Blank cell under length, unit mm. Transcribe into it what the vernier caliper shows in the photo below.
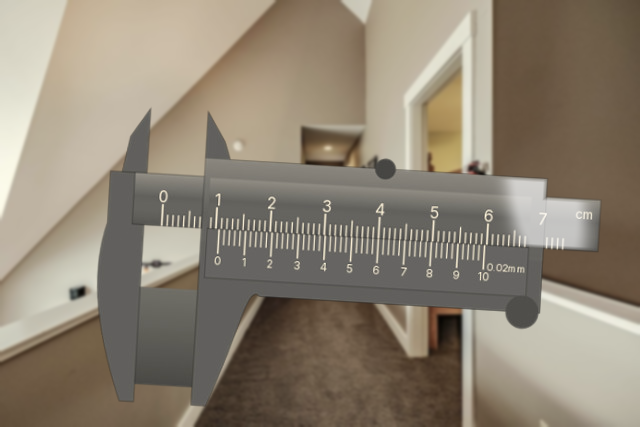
10.6 mm
